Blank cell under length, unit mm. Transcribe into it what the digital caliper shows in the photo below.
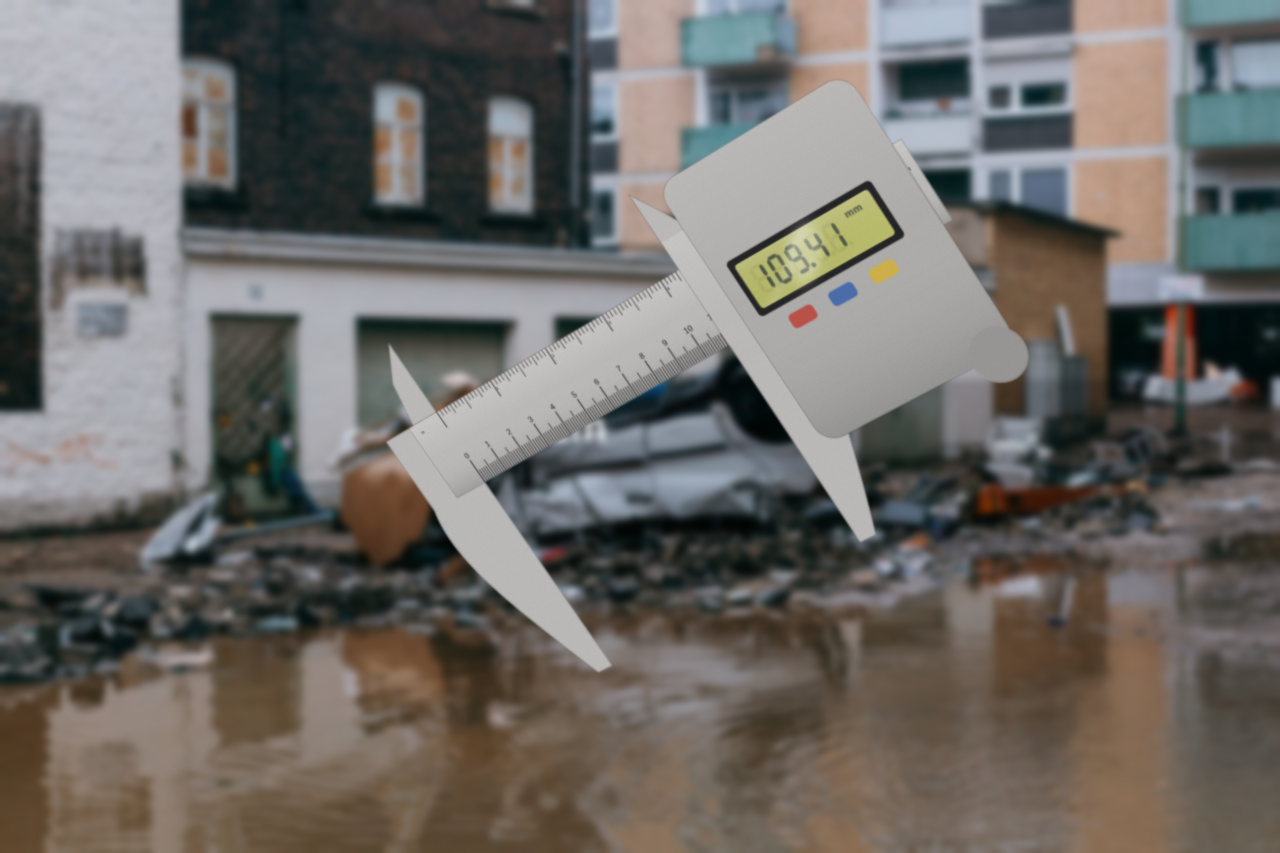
109.41 mm
